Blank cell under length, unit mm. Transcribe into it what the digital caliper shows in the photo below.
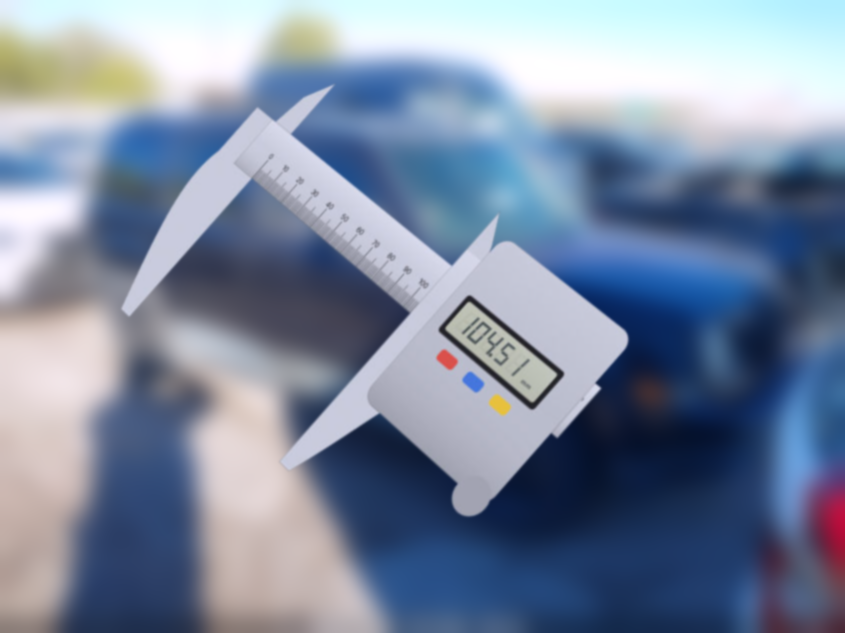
104.51 mm
